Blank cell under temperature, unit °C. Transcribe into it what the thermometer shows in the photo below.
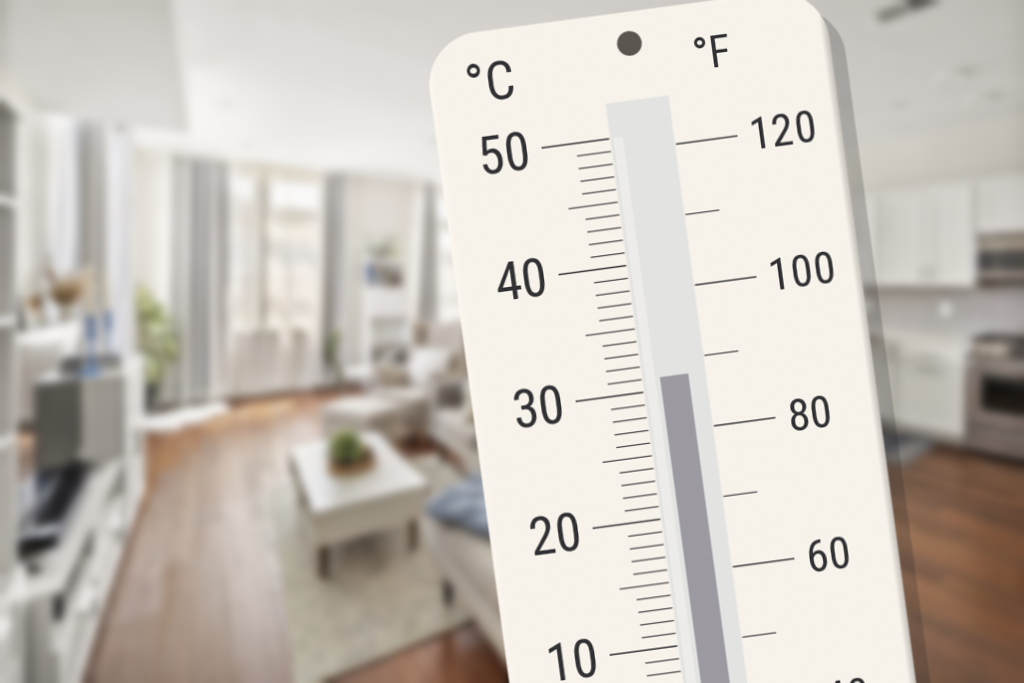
31 °C
